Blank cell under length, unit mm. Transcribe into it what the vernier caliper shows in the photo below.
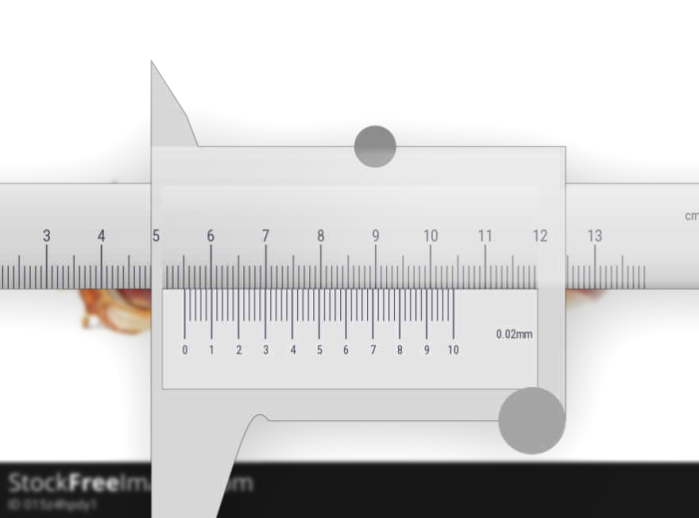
55.2 mm
